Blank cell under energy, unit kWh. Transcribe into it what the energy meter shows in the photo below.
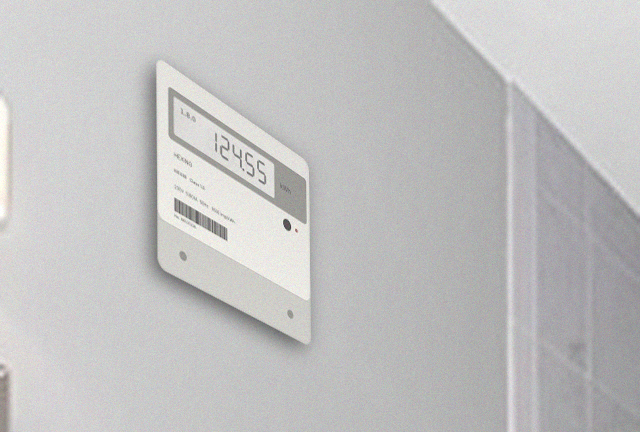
124.55 kWh
